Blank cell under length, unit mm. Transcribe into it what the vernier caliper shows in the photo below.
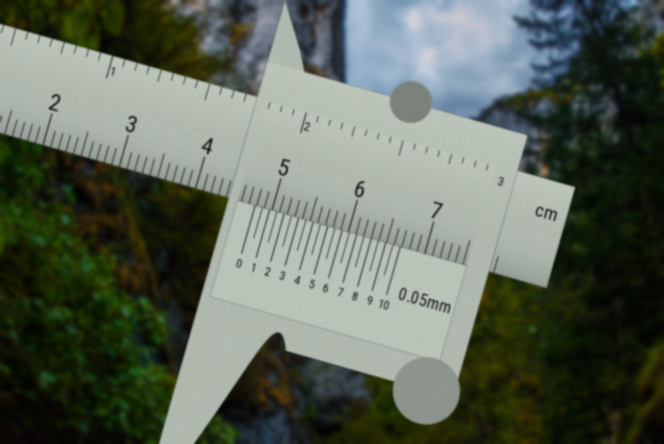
47.8 mm
